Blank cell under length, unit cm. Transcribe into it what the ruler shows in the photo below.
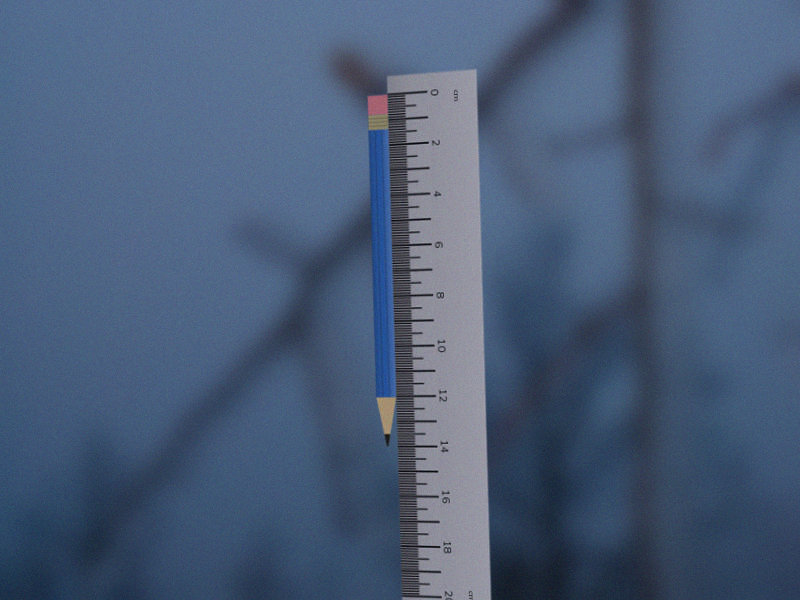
14 cm
